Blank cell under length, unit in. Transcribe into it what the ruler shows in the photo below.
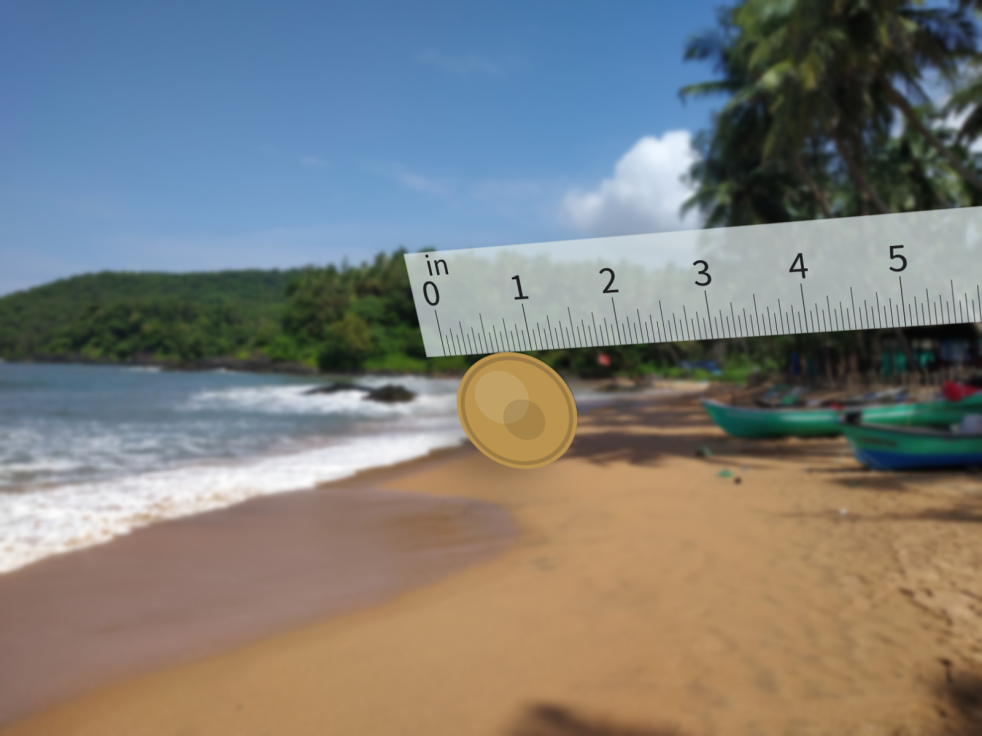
1.375 in
